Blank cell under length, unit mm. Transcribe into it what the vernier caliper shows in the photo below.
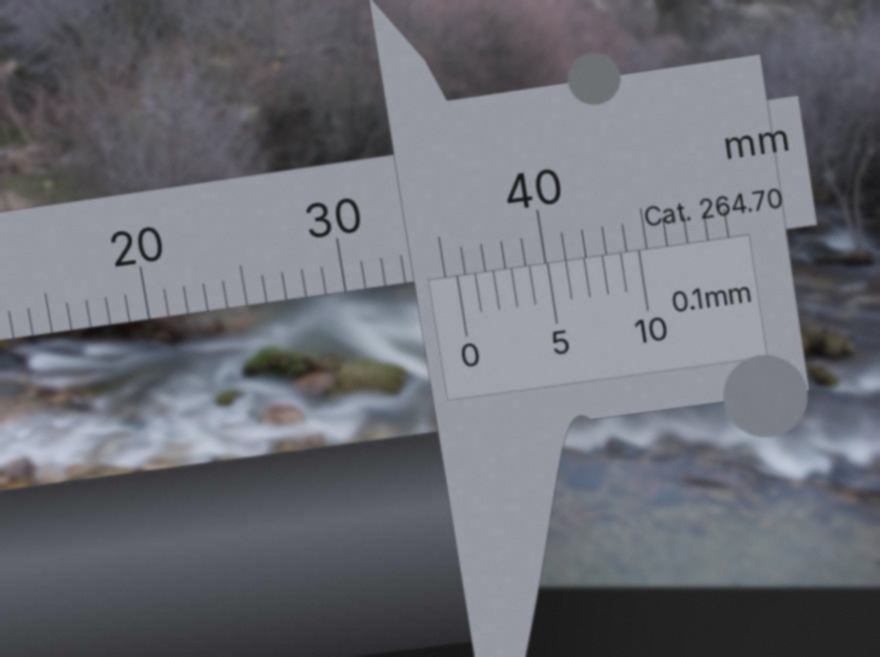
35.6 mm
